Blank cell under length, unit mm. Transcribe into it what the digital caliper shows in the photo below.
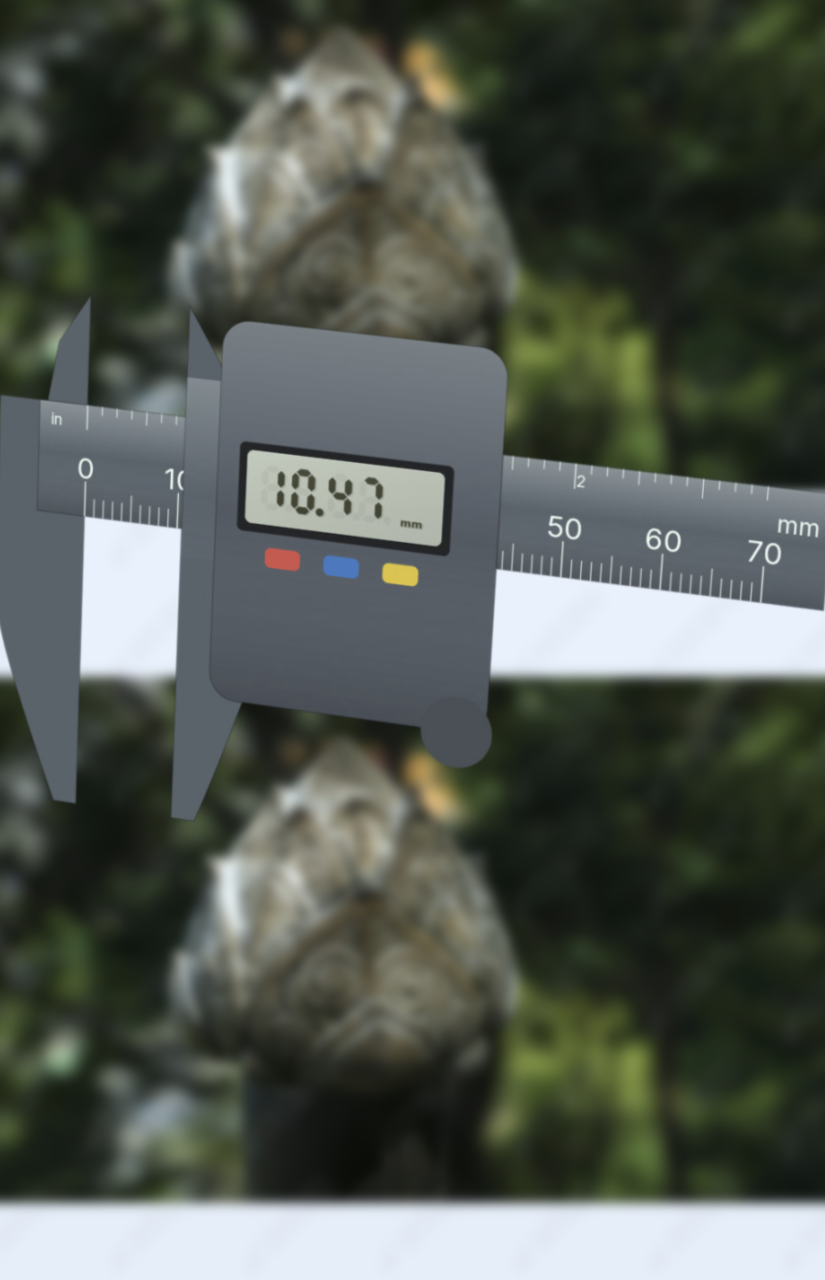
10.47 mm
